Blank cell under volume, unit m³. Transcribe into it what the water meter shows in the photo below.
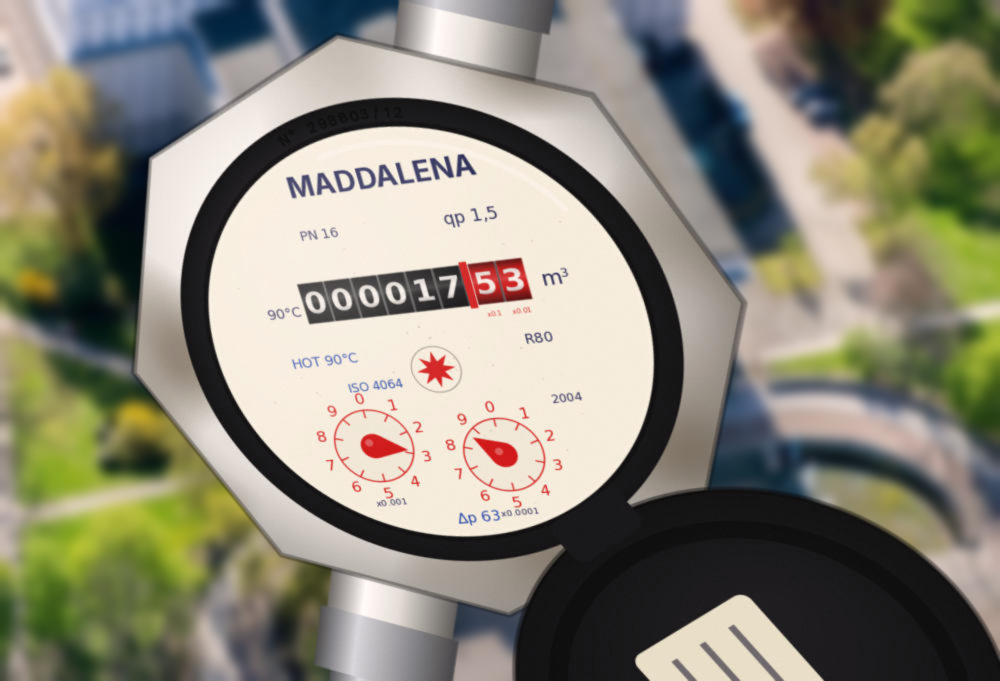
17.5328 m³
